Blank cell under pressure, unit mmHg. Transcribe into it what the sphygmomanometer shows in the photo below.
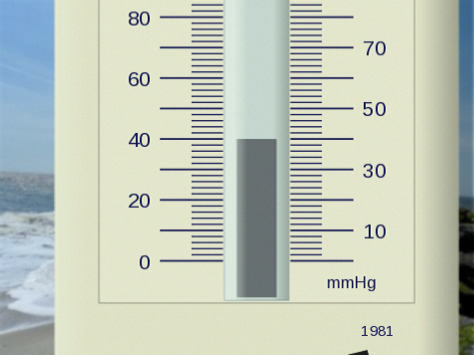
40 mmHg
